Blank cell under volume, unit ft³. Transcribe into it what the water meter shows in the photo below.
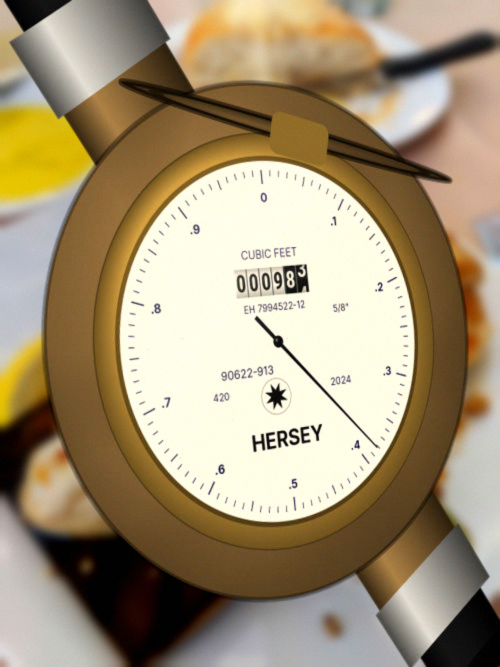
983.38 ft³
